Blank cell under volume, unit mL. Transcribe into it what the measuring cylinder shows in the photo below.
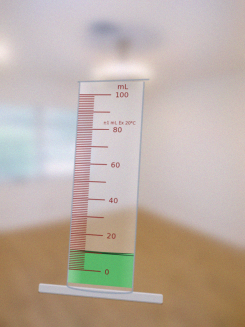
10 mL
